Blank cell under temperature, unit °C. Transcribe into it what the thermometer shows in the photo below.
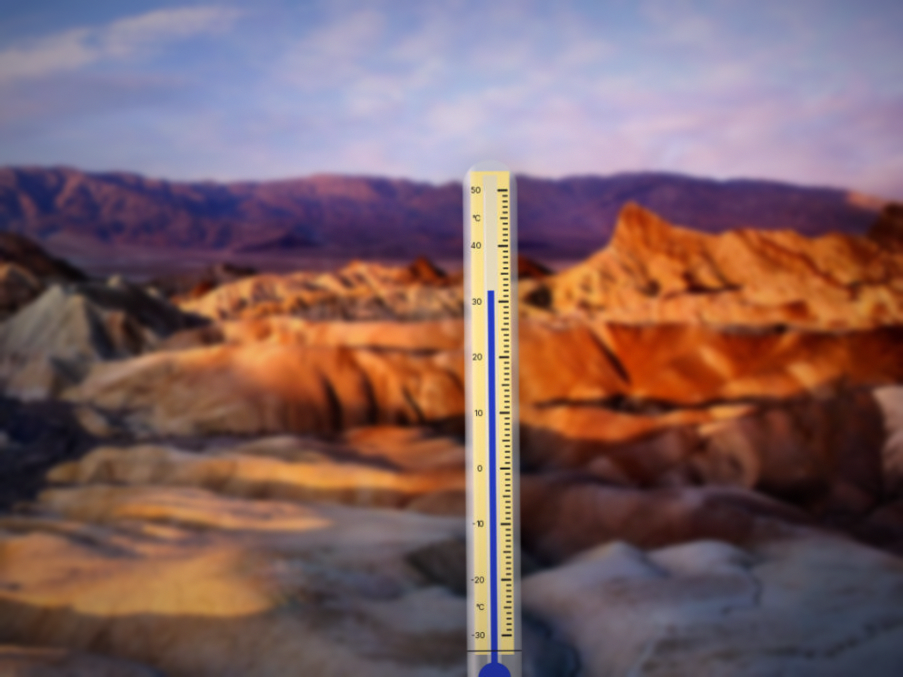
32 °C
